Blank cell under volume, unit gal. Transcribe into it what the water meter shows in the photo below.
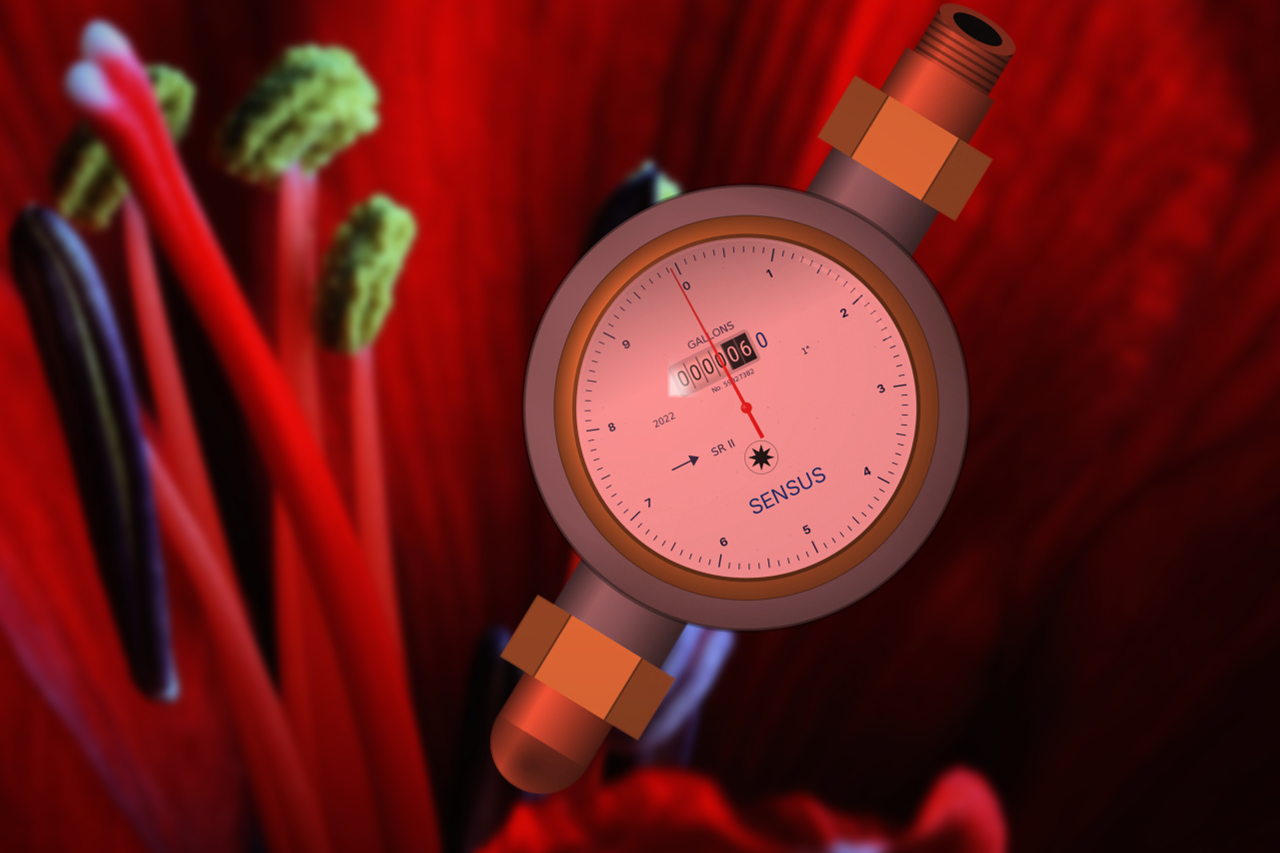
59.9 gal
